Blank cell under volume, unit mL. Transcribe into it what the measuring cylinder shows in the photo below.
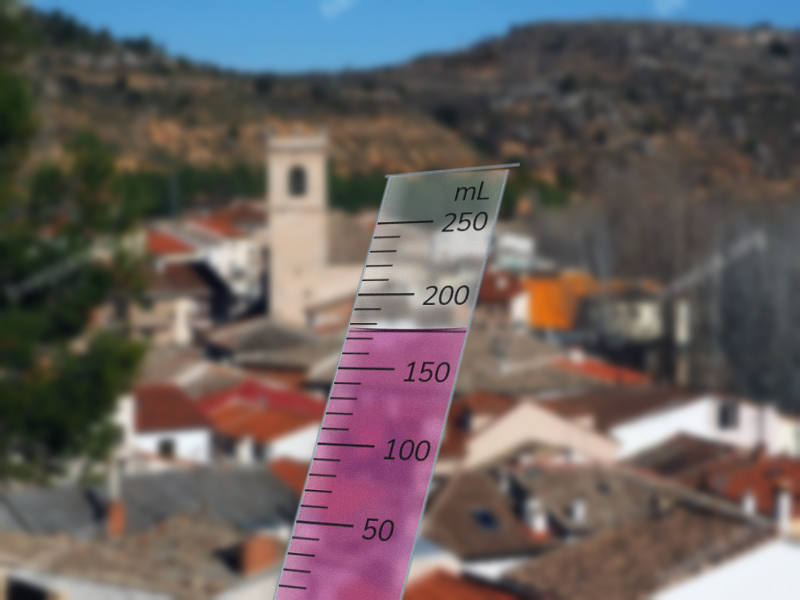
175 mL
